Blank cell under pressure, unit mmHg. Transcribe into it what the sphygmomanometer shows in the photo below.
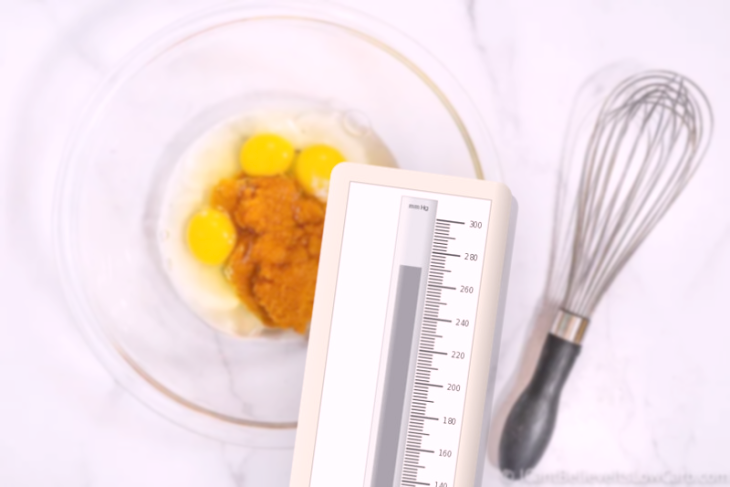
270 mmHg
